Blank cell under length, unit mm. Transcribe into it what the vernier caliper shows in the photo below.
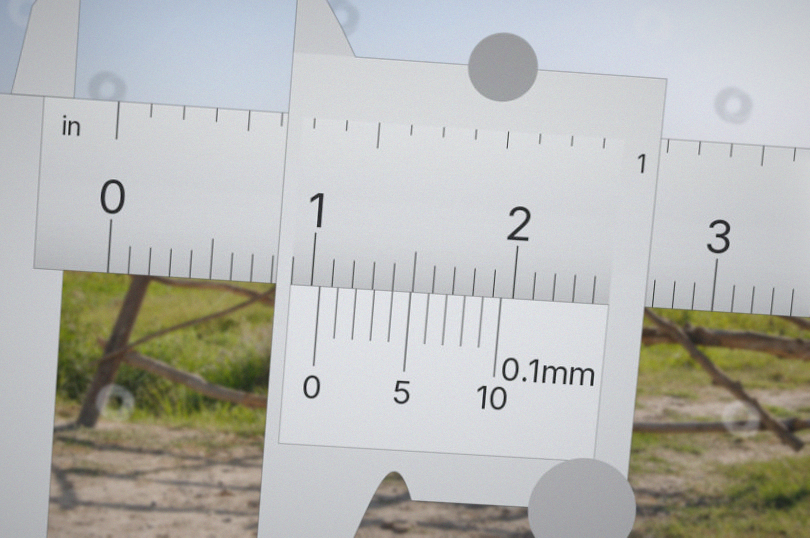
10.4 mm
